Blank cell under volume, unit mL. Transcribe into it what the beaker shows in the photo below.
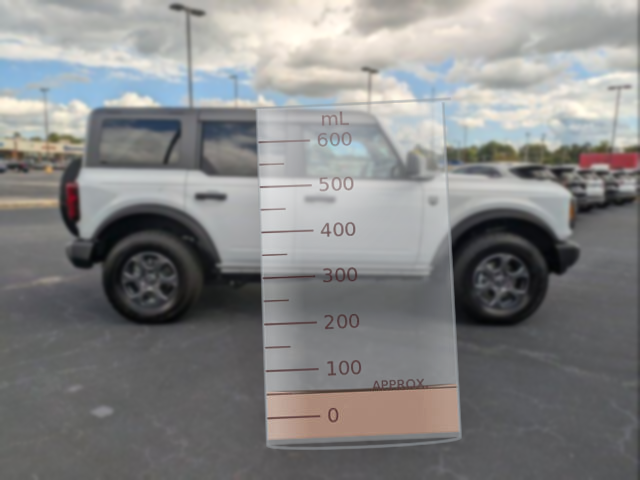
50 mL
